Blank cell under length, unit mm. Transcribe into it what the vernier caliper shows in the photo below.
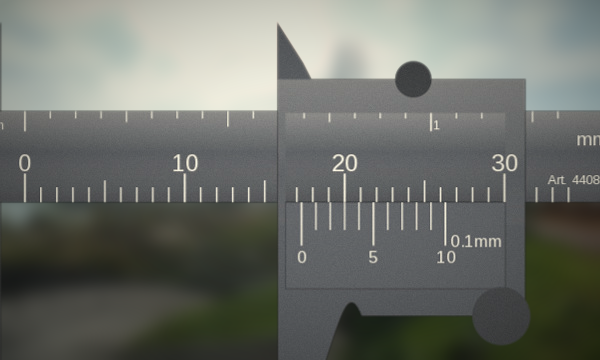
17.3 mm
